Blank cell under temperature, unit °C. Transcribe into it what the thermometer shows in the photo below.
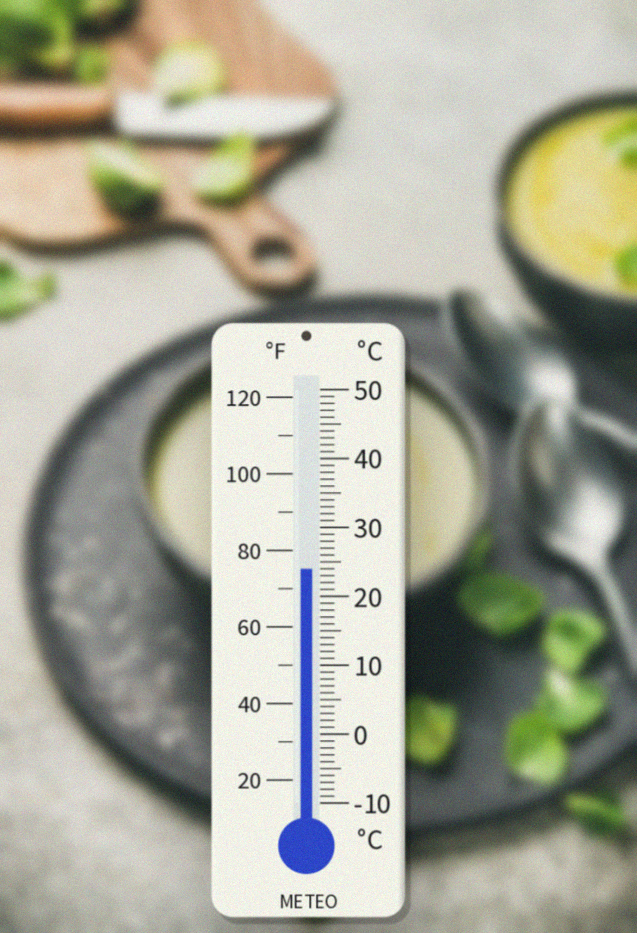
24 °C
